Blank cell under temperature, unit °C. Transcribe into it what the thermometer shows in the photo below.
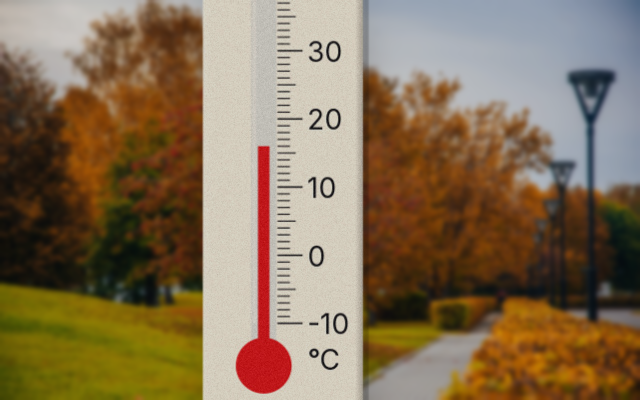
16 °C
